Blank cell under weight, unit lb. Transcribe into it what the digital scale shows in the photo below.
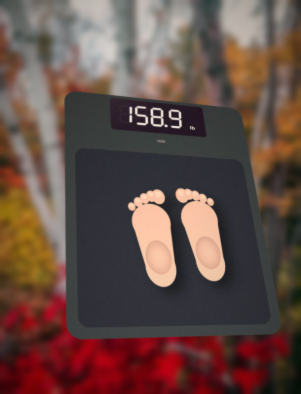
158.9 lb
